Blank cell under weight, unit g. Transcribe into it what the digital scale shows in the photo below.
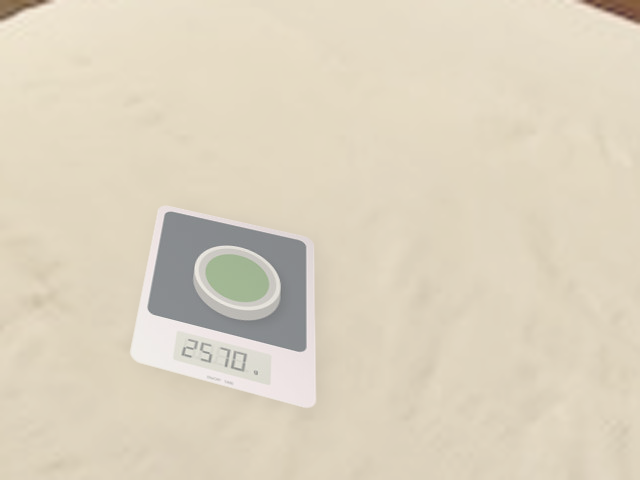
2570 g
